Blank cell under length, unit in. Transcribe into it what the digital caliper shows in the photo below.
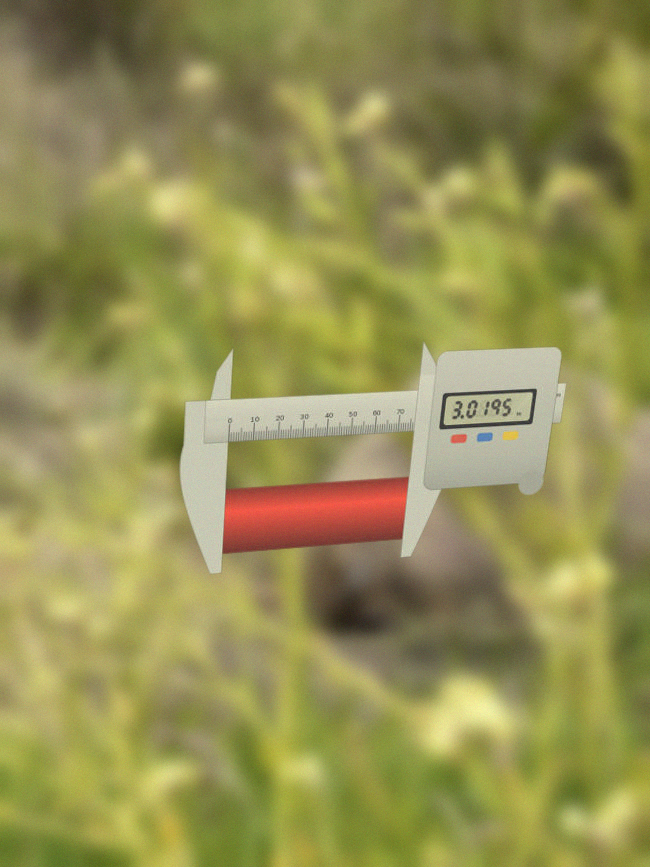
3.0195 in
